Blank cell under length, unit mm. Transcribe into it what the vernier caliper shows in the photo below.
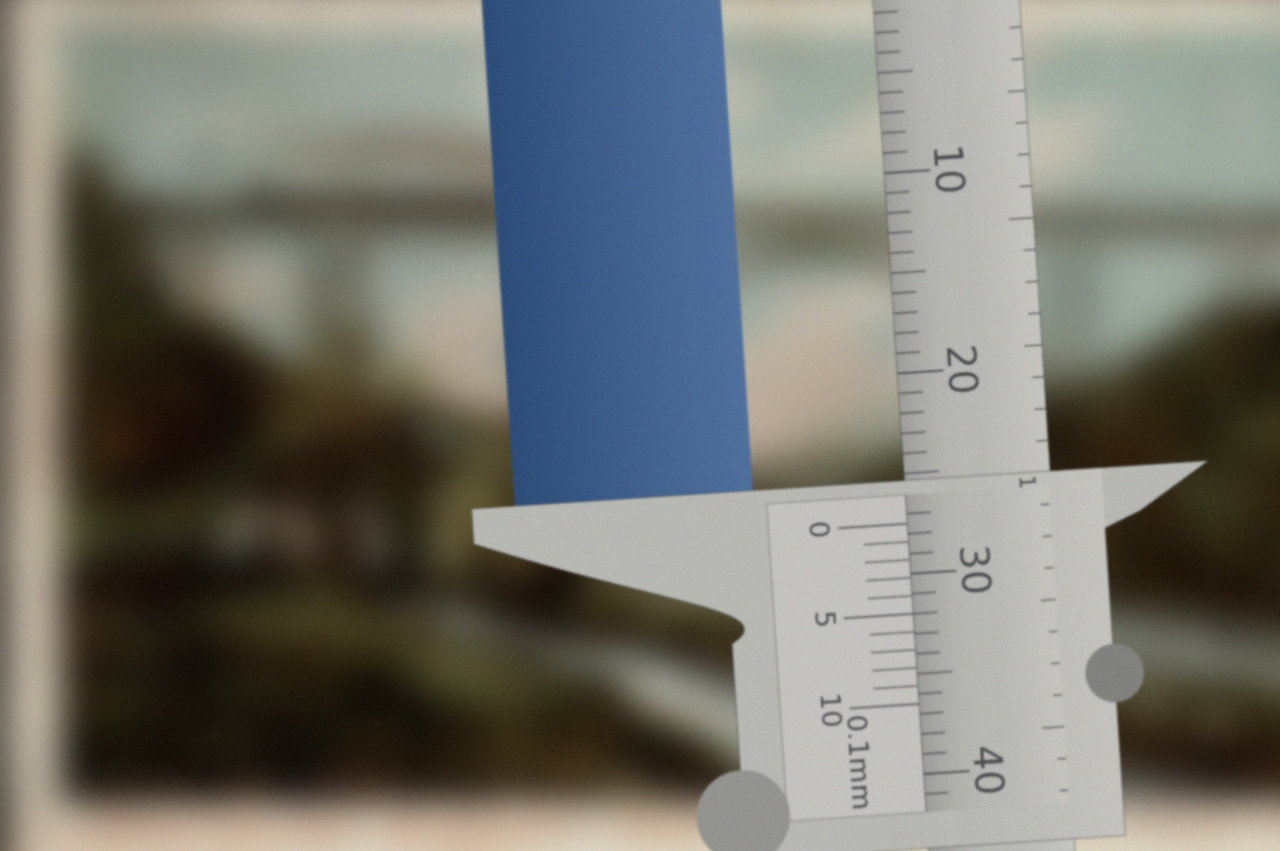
27.5 mm
